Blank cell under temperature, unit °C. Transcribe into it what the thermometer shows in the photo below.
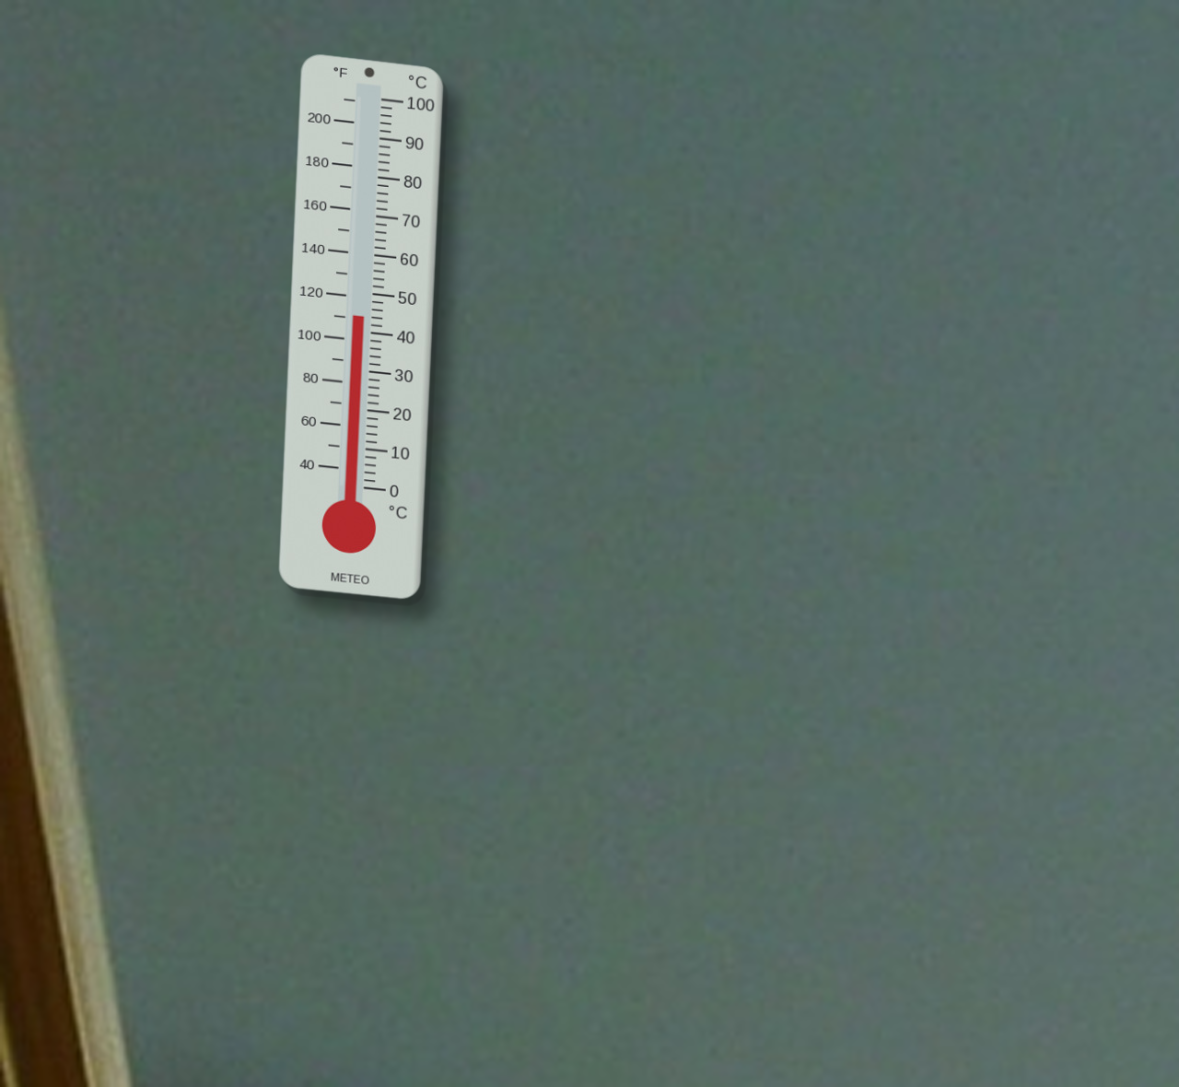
44 °C
